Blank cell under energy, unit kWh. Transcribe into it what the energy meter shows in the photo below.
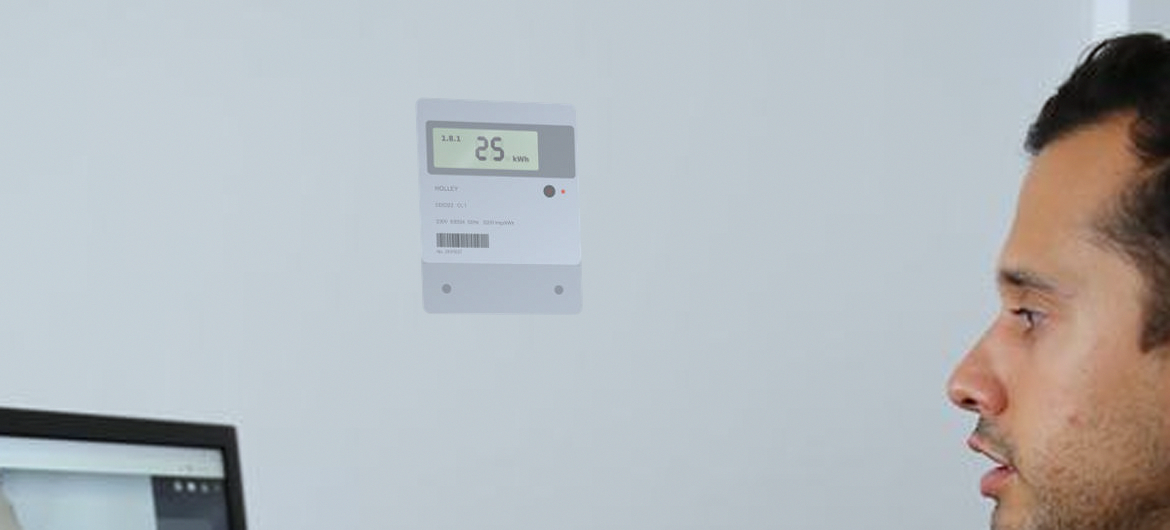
25 kWh
